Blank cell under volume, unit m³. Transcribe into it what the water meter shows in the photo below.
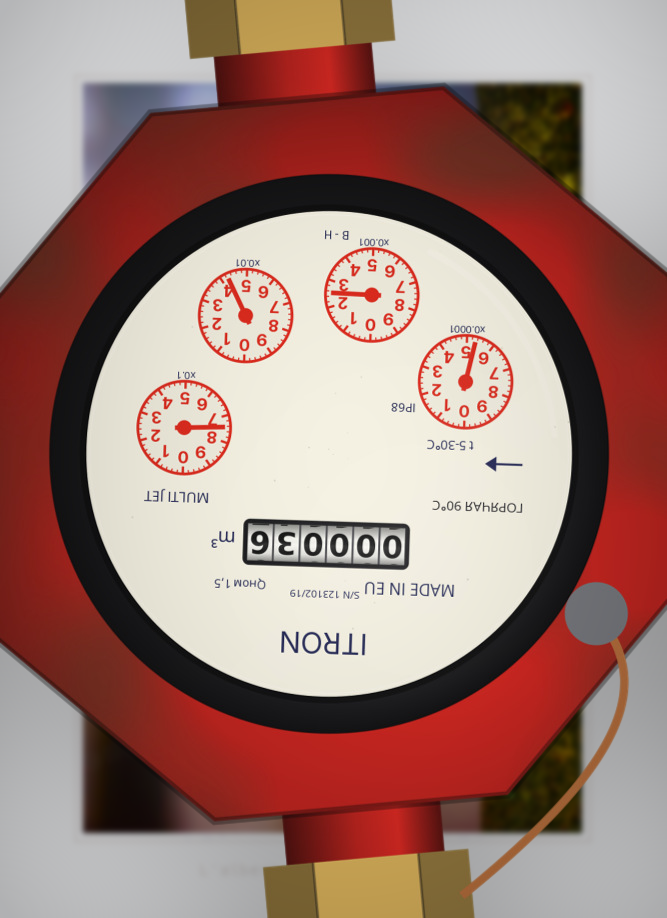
36.7425 m³
